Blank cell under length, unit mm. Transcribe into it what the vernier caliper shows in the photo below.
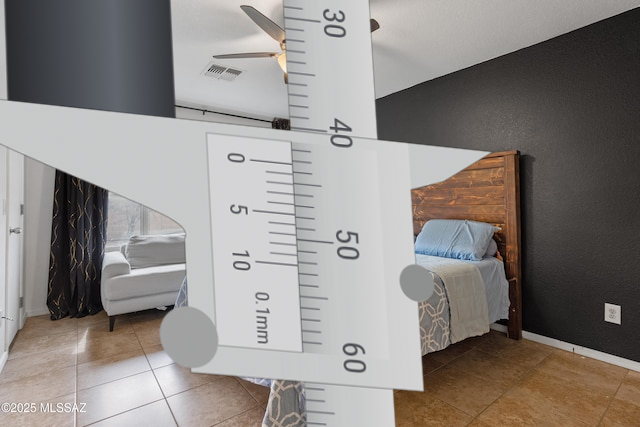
43.3 mm
